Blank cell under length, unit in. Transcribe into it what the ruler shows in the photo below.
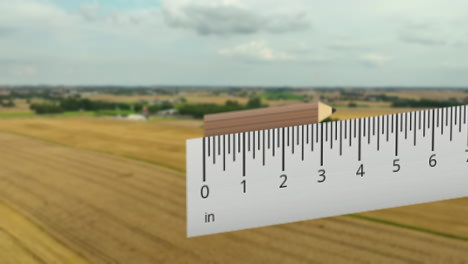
3.375 in
